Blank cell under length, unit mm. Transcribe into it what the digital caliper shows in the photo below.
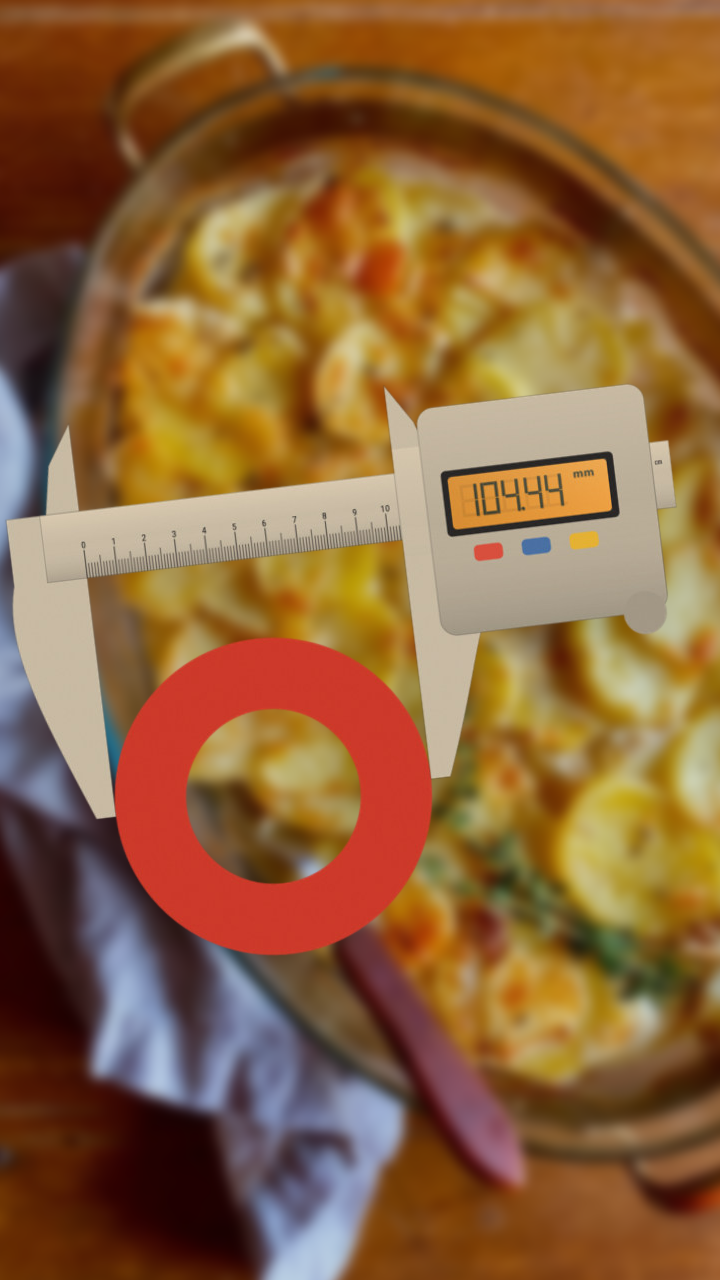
104.44 mm
